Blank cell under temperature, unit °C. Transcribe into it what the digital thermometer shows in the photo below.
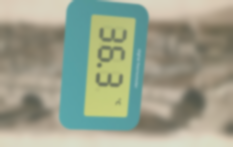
36.3 °C
